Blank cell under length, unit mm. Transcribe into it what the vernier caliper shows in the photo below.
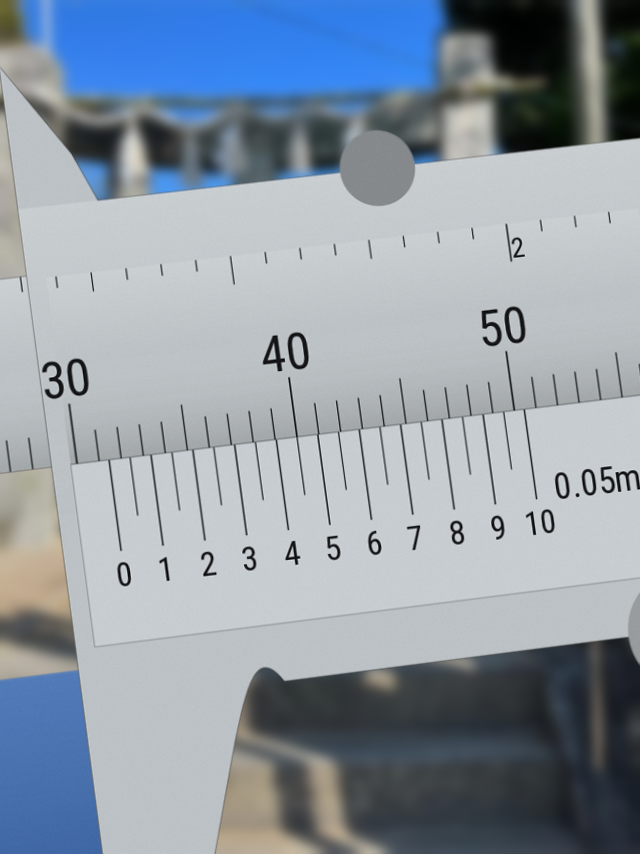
31.45 mm
